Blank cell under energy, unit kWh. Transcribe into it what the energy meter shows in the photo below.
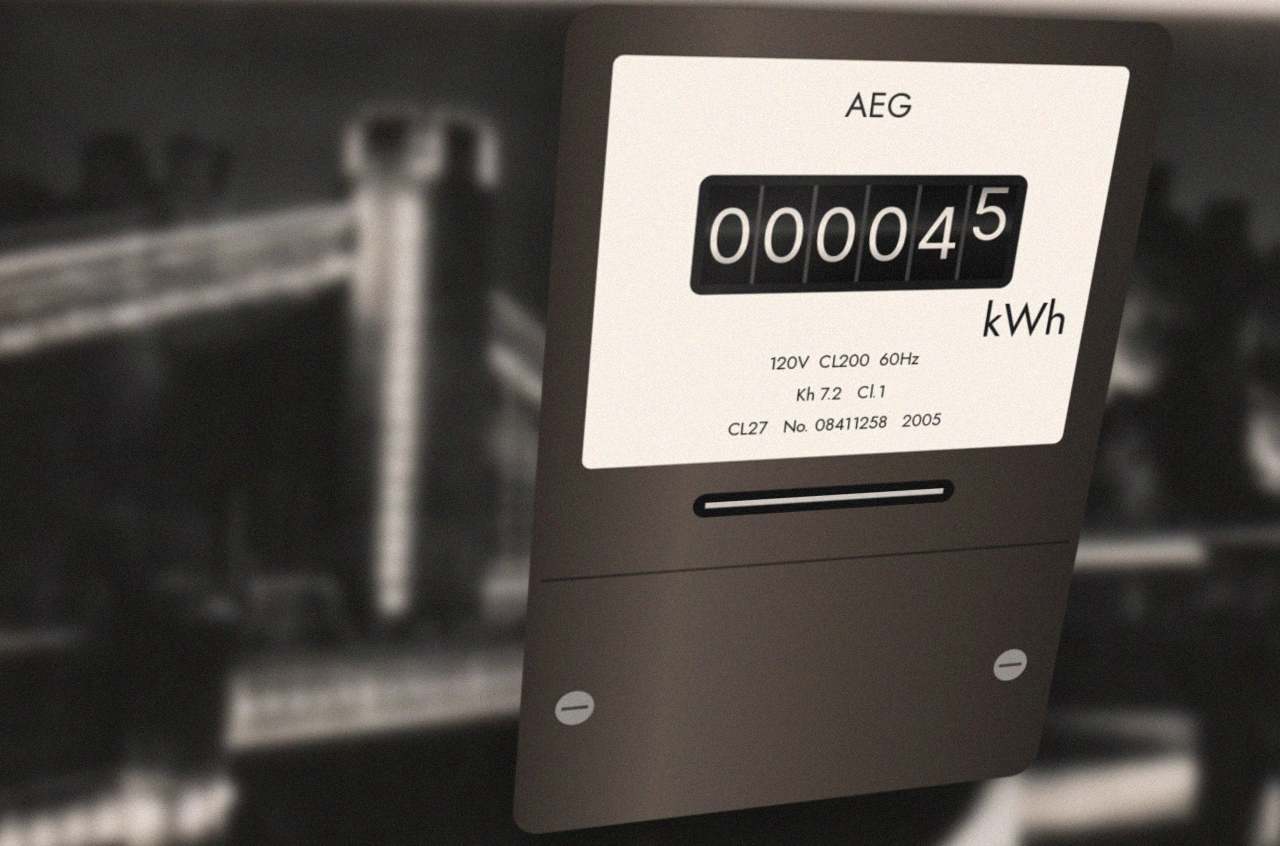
45 kWh
